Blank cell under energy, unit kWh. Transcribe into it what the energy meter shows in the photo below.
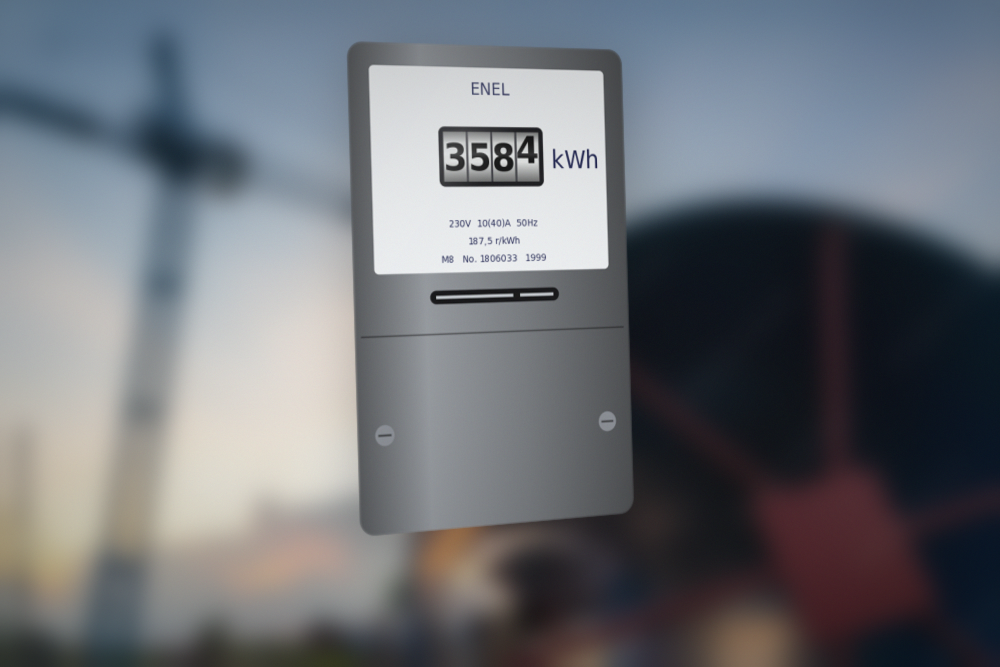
3584 kWh
